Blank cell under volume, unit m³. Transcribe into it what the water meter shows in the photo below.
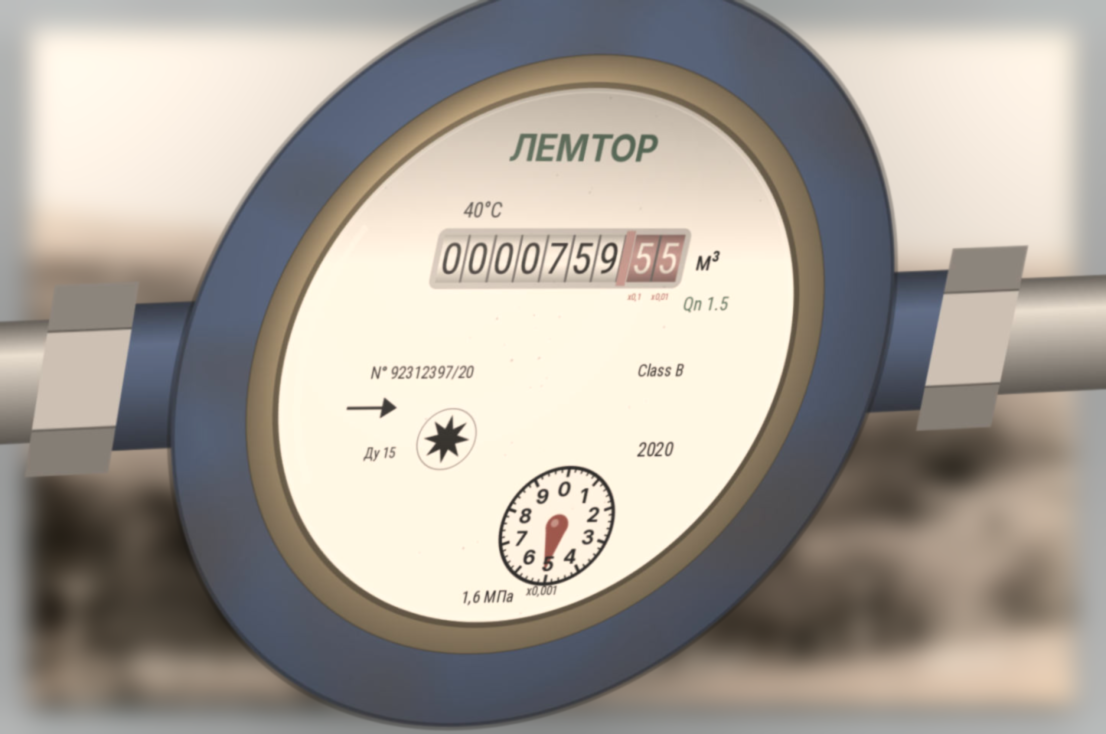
759.555 m³
